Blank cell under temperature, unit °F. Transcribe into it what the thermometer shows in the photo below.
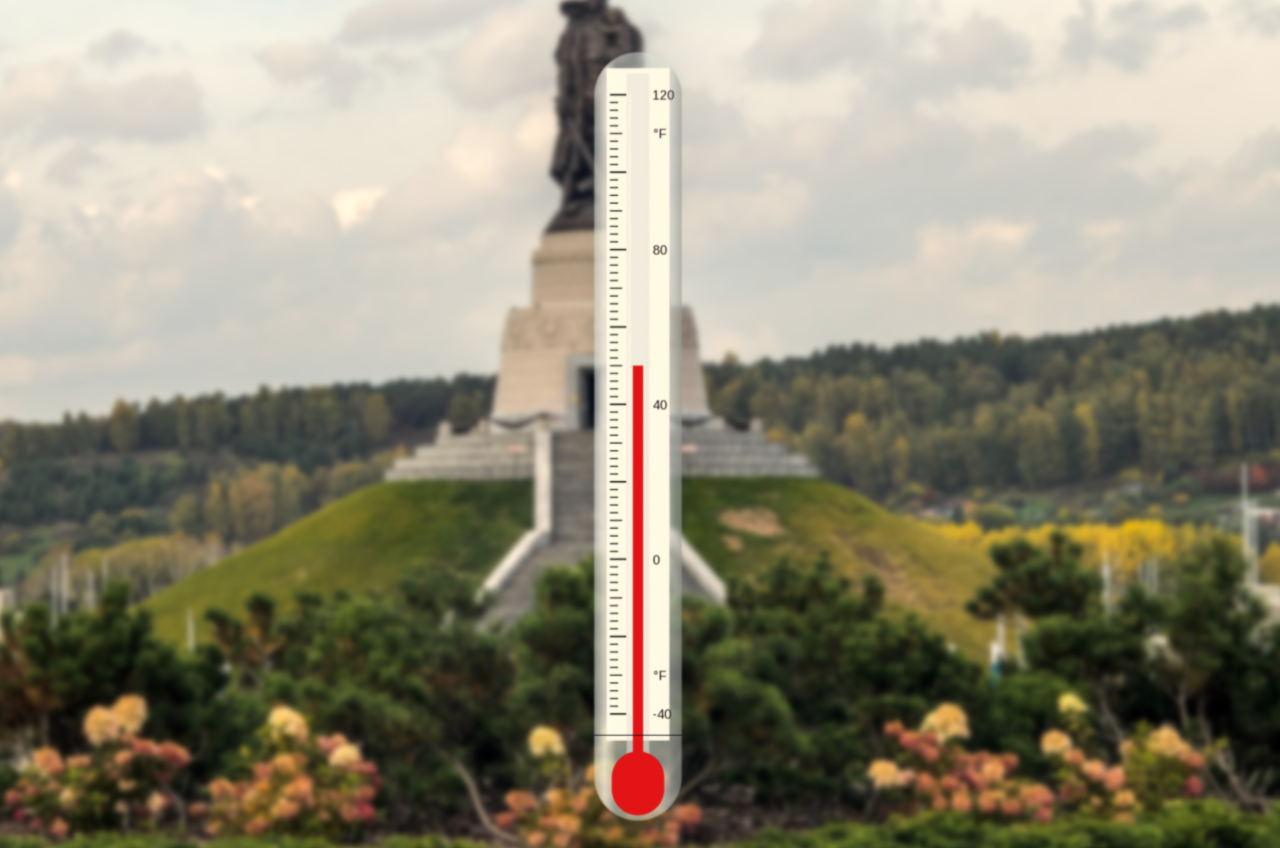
50 °F
